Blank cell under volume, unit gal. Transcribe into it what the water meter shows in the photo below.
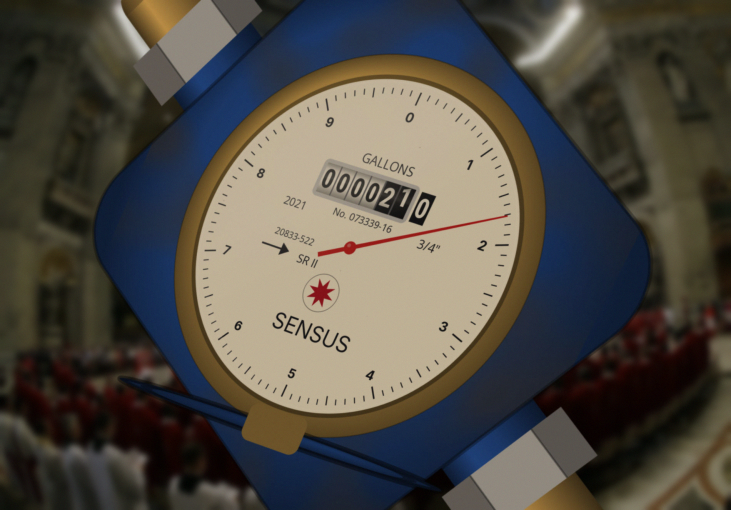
211.7 gal
